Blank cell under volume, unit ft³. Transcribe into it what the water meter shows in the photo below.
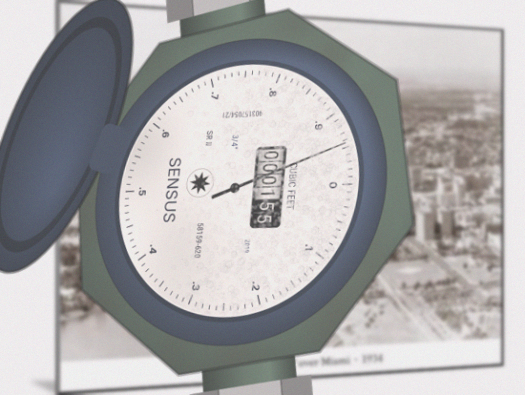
154.94 ft³
